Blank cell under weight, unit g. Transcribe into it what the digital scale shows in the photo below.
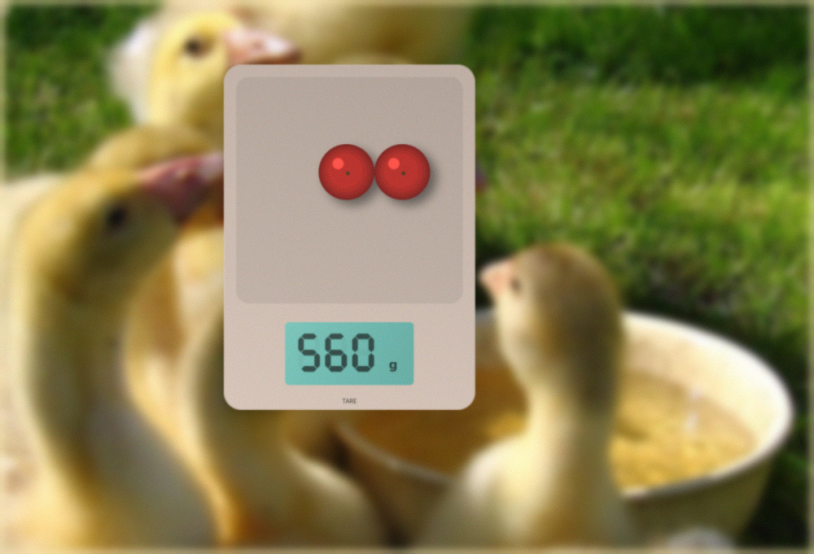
560 g
